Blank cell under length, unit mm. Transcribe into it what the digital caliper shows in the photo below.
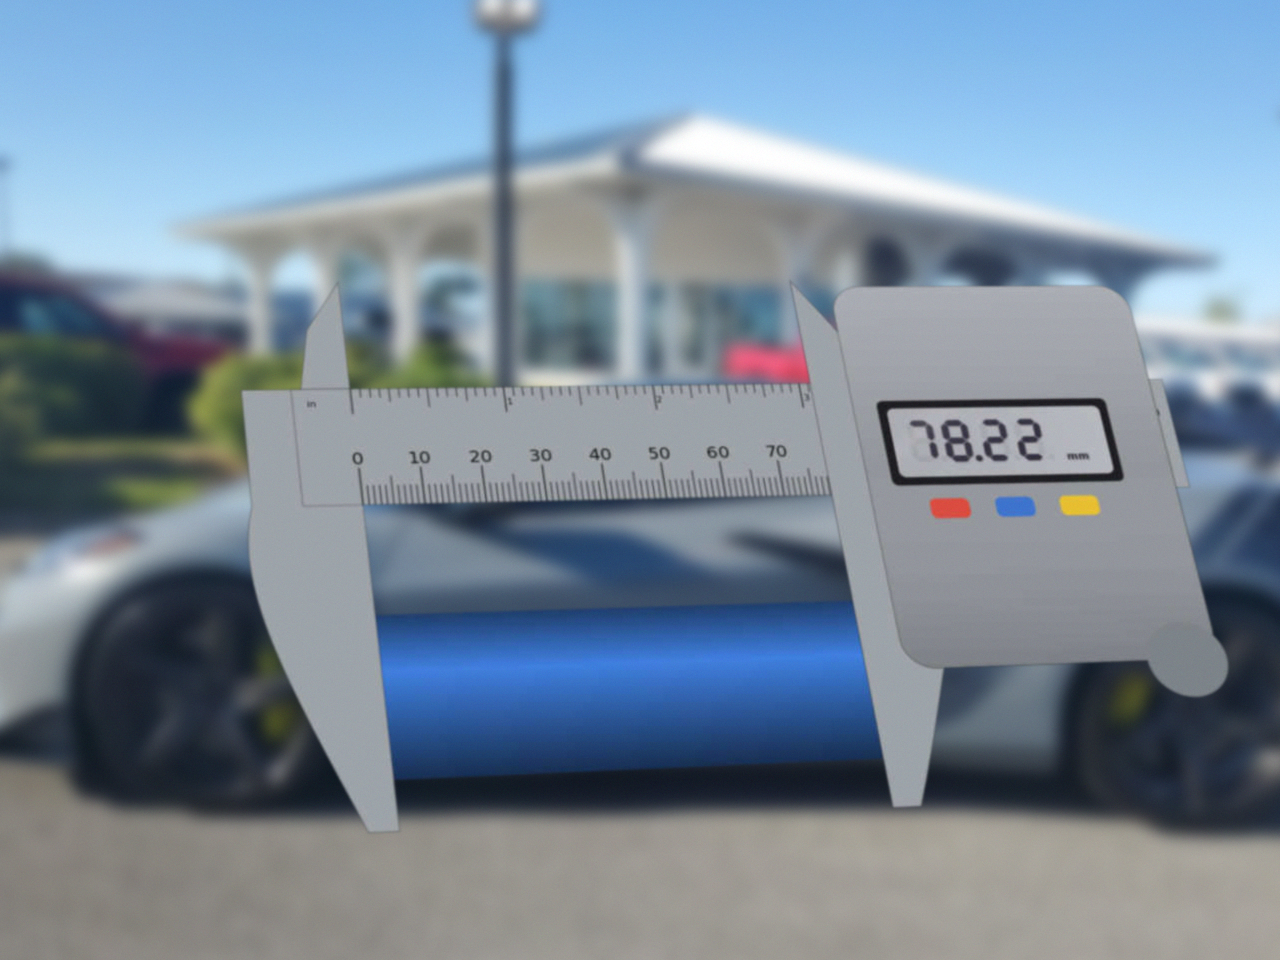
78.22 mm
